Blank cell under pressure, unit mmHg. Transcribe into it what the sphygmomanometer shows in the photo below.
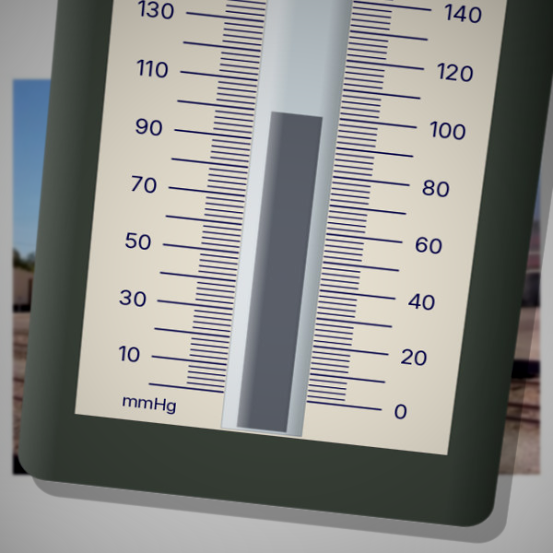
100 mmHg
